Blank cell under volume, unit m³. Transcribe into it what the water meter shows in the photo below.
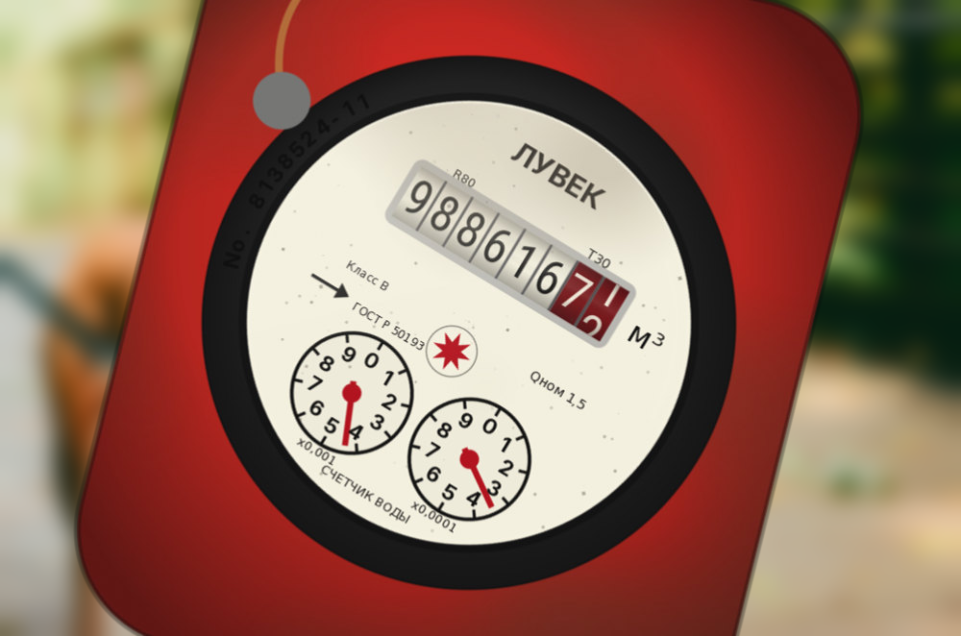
988616.7143 m³
